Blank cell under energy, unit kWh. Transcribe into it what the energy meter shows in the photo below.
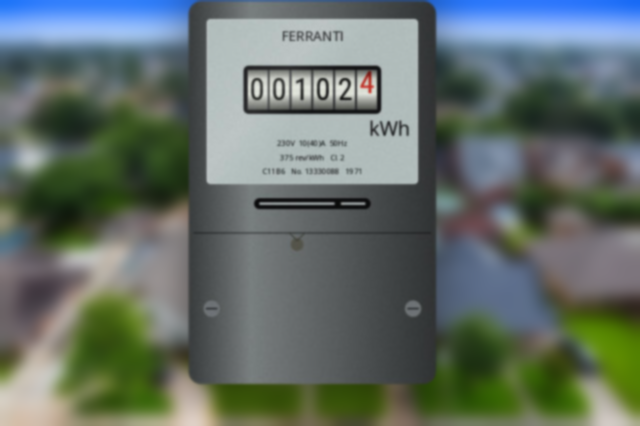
102.4 kWh
